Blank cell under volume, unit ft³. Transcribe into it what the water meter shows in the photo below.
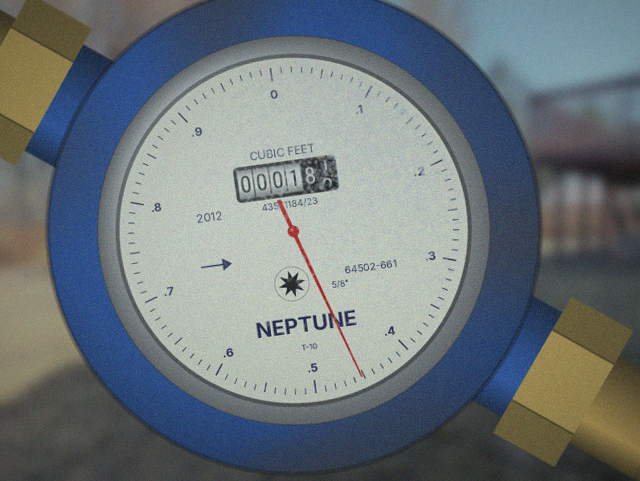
181.45 ft³
